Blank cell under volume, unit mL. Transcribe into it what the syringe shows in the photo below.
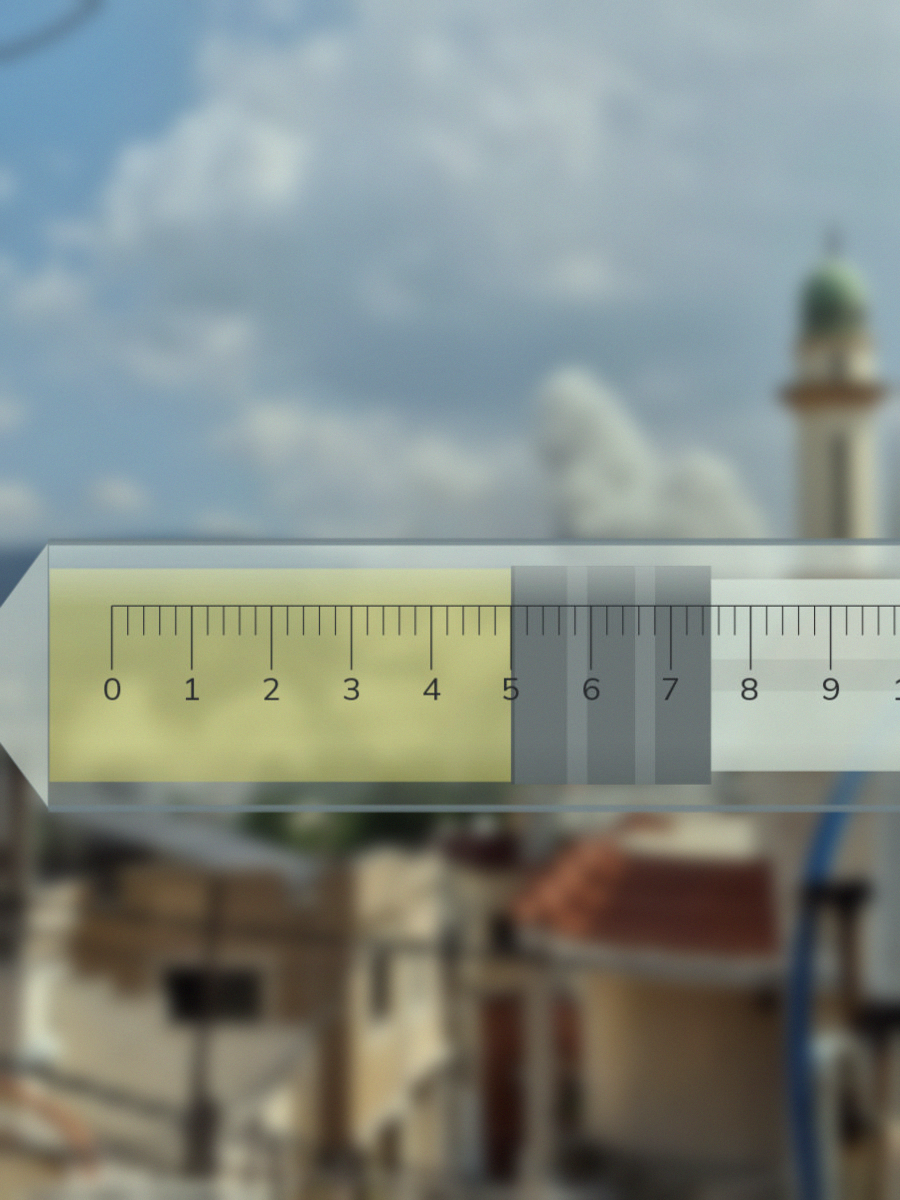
5 mL
